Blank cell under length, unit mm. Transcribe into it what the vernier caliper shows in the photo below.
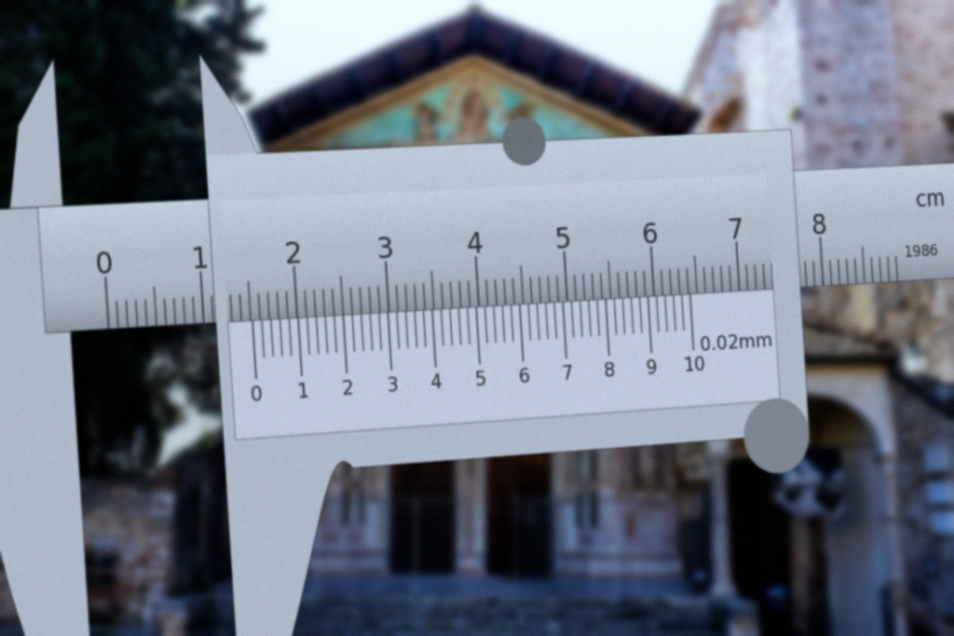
15.2 mm
